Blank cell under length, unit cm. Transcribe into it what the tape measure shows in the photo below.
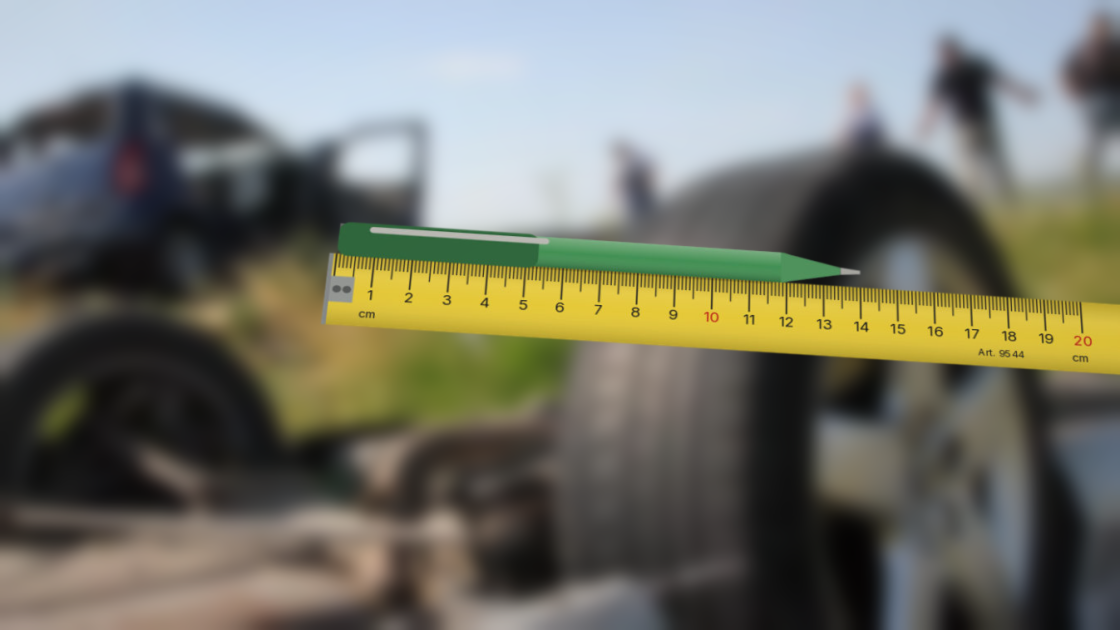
14 cm
